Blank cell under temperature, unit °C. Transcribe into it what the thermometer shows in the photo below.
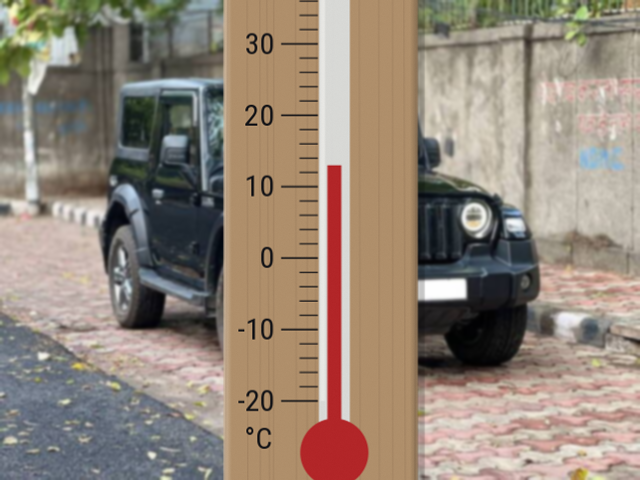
13 °C
